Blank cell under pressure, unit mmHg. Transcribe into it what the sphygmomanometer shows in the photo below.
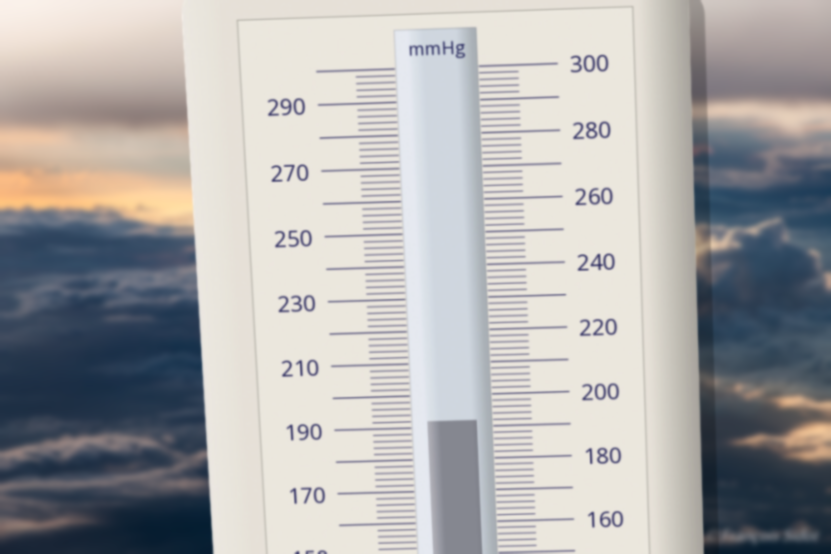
192 mmHg
